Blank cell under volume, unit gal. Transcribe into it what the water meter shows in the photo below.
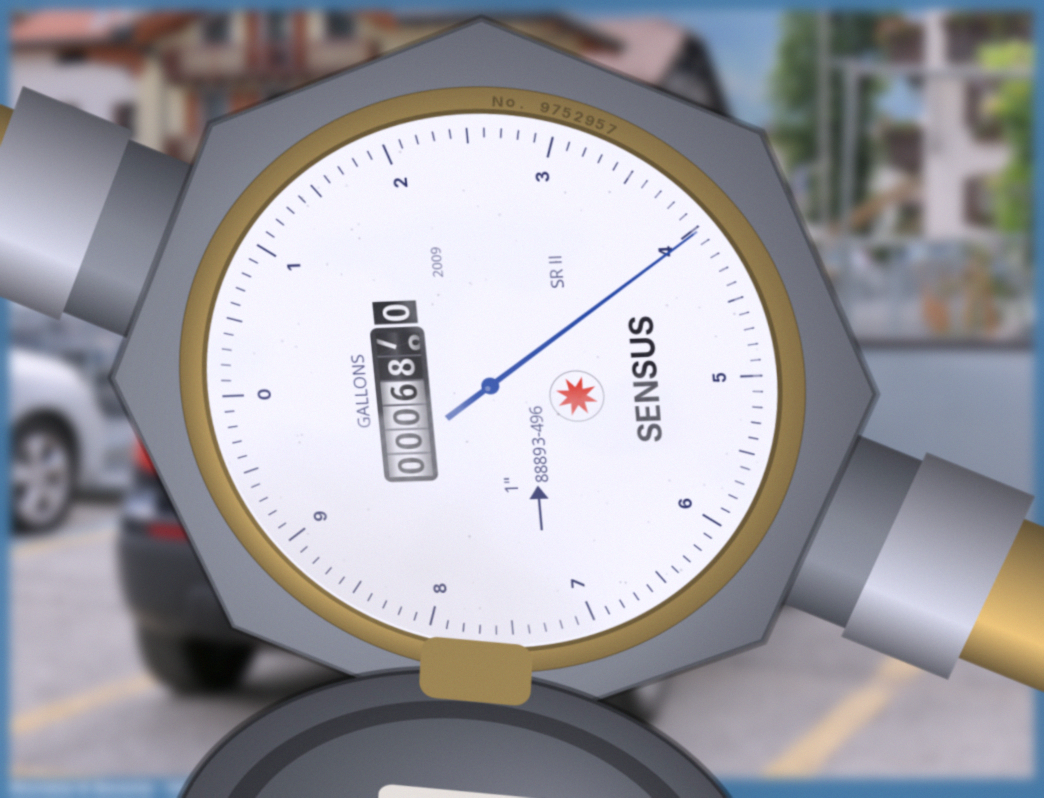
6874.0 gal
